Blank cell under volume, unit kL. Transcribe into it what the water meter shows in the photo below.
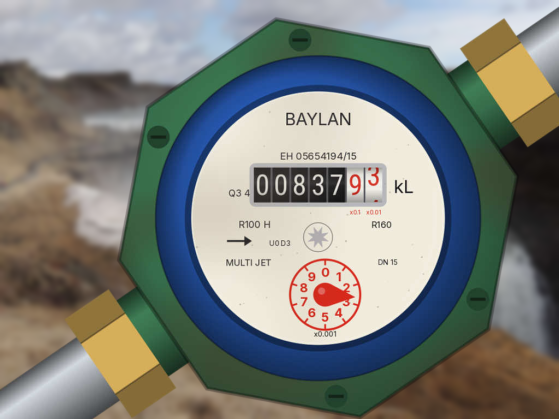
837.932 kL
